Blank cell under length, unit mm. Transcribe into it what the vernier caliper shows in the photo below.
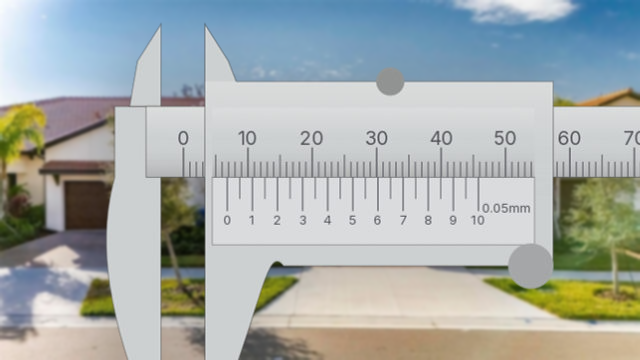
6.8 mm
